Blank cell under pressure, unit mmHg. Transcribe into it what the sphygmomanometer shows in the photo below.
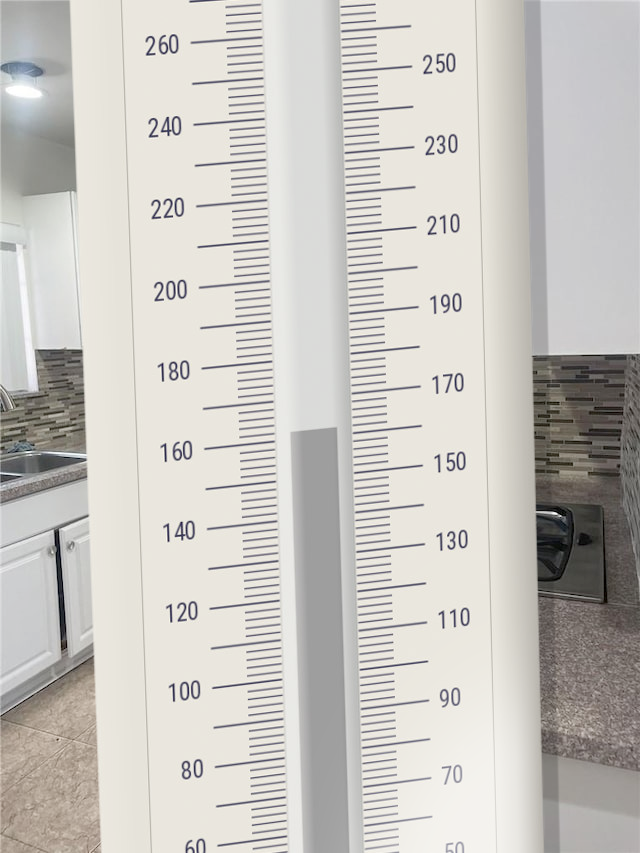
162 mmHg
